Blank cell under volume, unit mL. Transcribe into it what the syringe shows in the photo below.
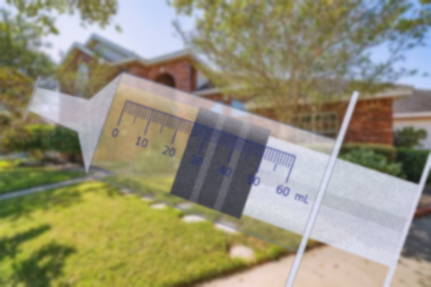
25 mL
